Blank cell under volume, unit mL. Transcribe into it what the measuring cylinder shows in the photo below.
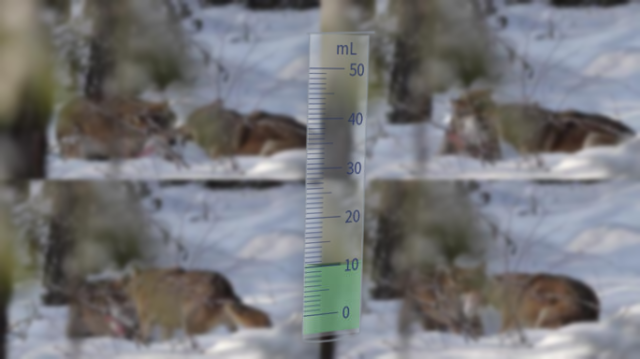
10 mL
